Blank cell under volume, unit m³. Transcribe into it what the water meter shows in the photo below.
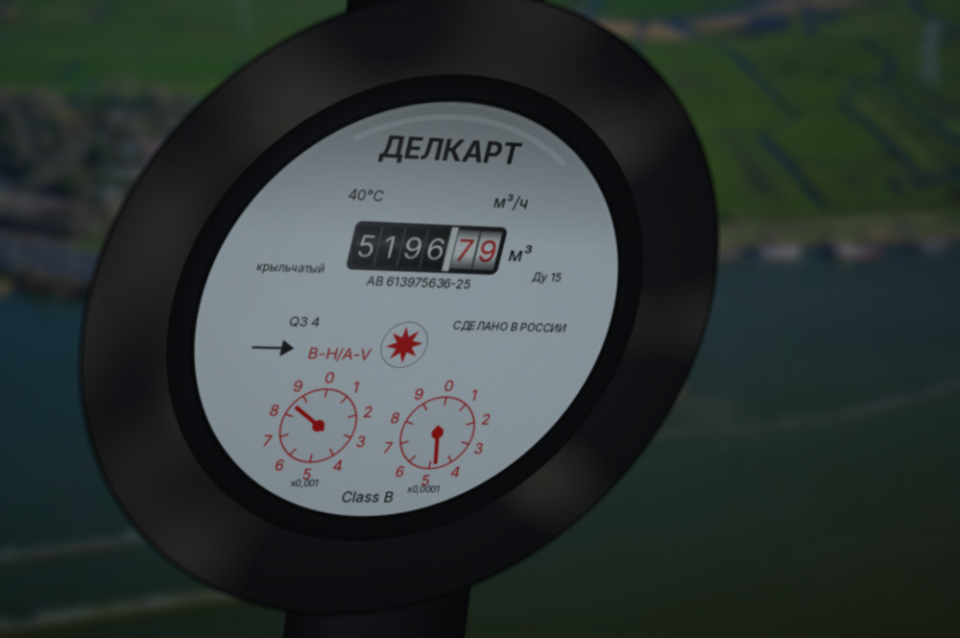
5196.7984 m³
